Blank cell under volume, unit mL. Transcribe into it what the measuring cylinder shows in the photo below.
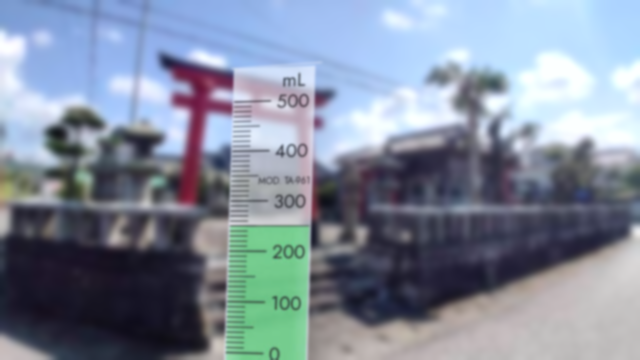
250 mL
